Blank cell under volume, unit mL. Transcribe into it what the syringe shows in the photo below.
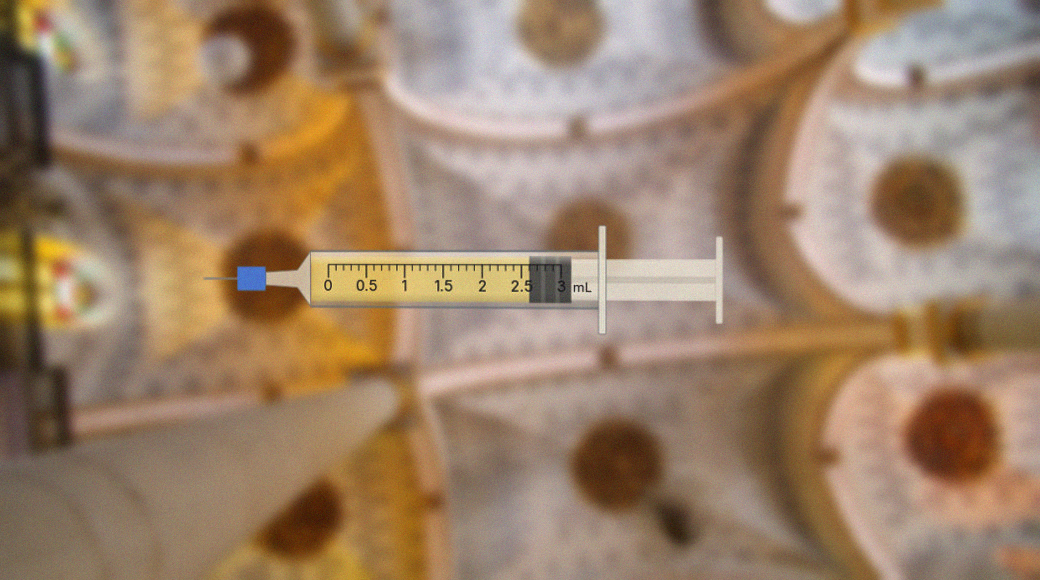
2.6 mL
